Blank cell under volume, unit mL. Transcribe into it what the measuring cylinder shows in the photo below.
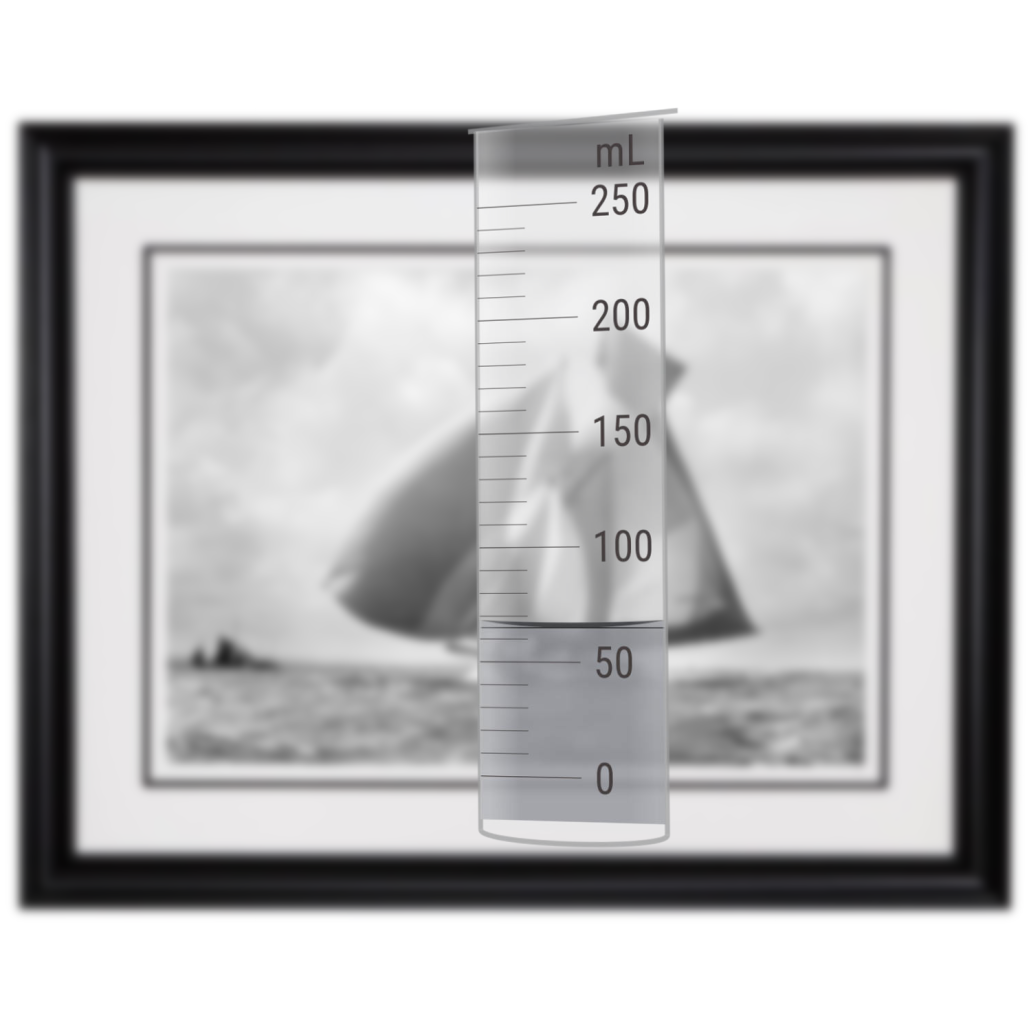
65 mL
